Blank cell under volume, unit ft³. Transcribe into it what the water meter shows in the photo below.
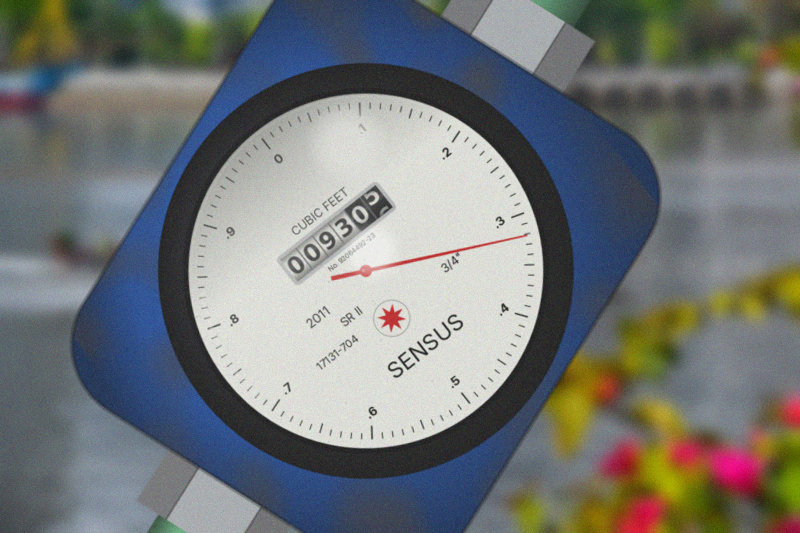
9305.32 ft³
